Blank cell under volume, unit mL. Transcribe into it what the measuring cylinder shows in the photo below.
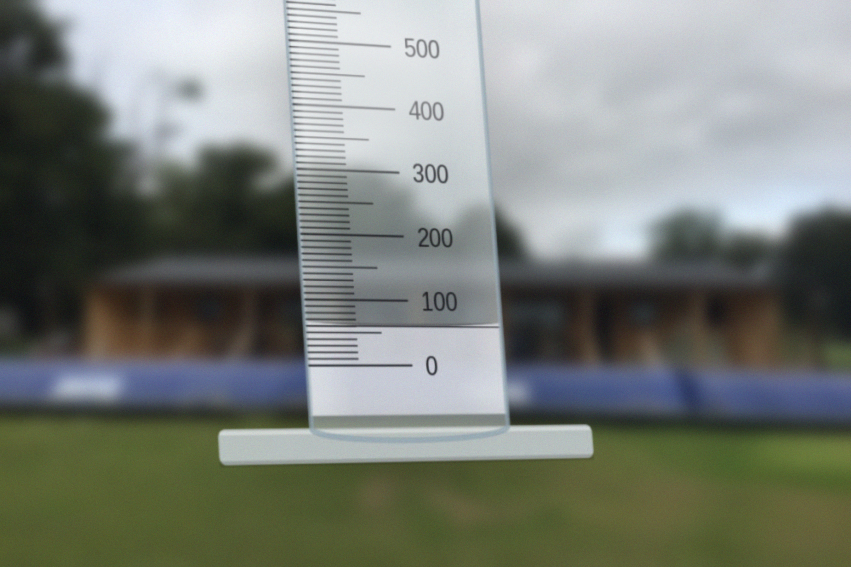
60 mL
